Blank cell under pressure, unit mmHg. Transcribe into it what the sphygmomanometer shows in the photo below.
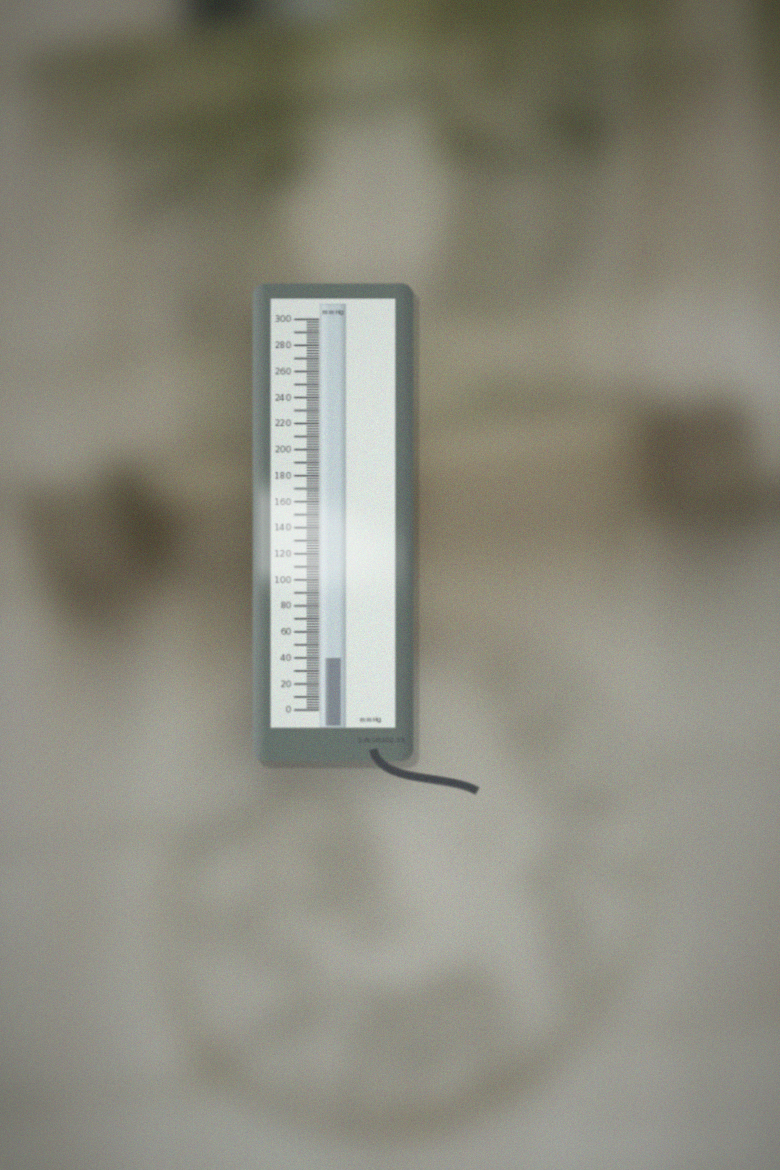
40 mmHg
